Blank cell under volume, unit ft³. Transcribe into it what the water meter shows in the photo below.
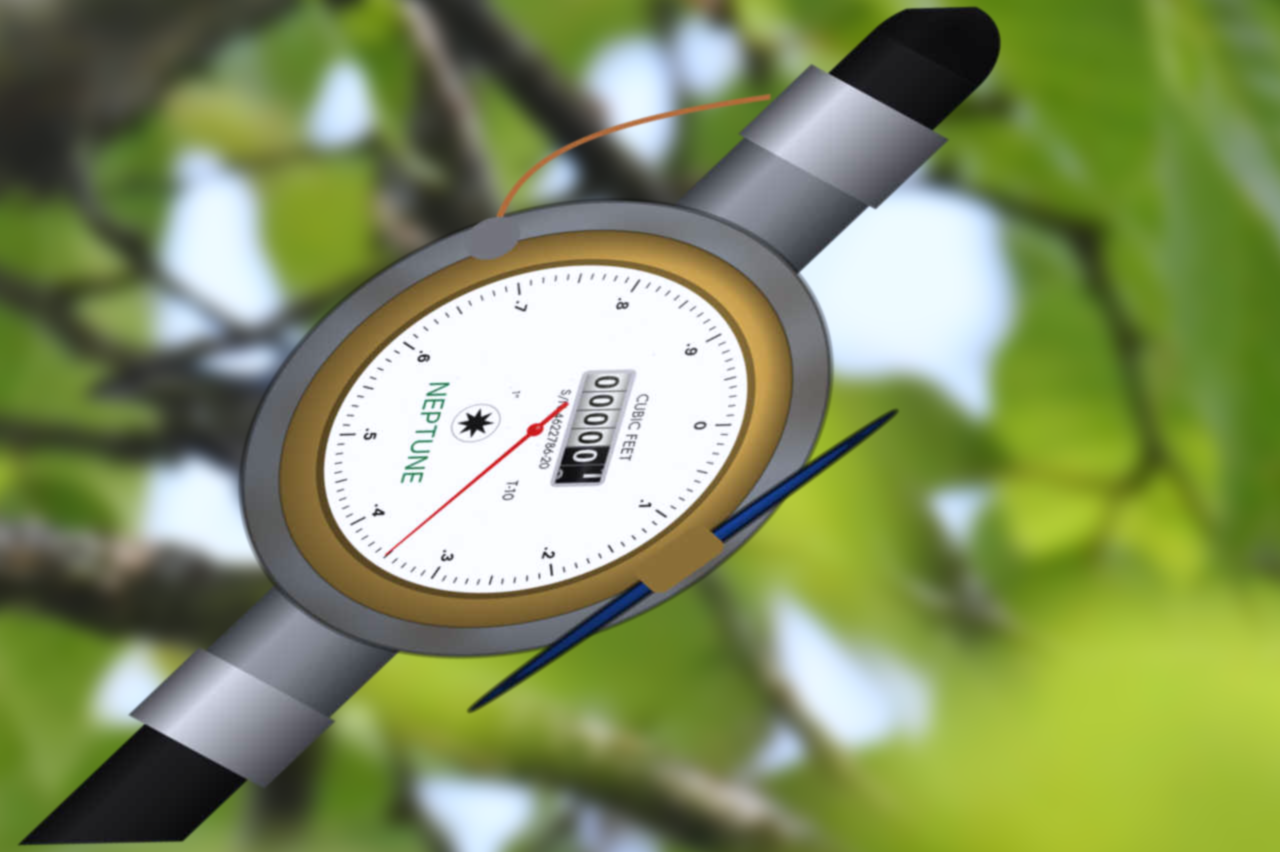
1.35 ft³
